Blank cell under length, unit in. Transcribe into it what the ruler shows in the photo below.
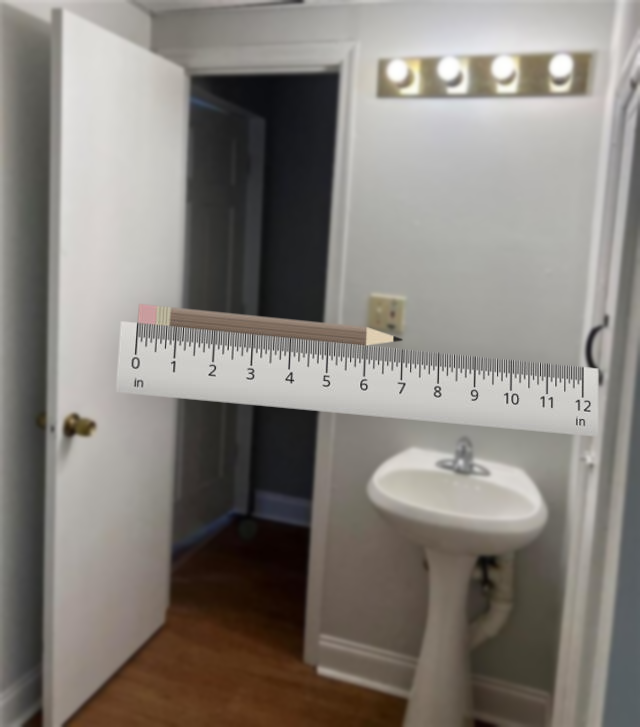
7 in
